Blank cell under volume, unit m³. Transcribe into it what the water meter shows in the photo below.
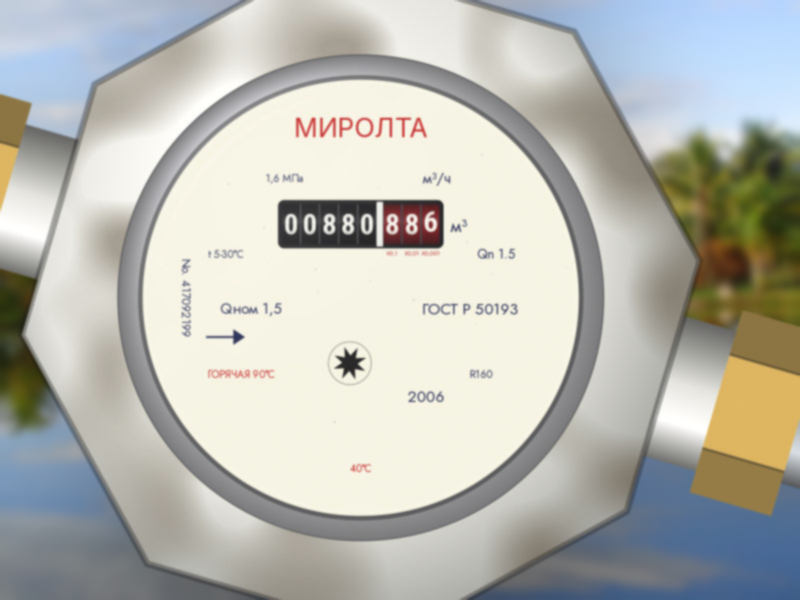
880.886 m³
